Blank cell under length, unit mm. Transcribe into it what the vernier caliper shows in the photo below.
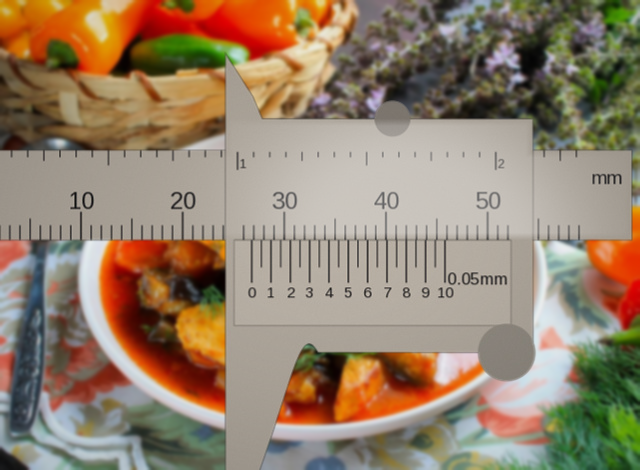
26.8 mm
